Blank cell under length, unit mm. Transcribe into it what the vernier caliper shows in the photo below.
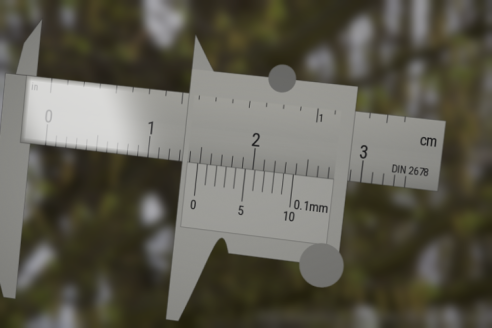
14.8 mm
